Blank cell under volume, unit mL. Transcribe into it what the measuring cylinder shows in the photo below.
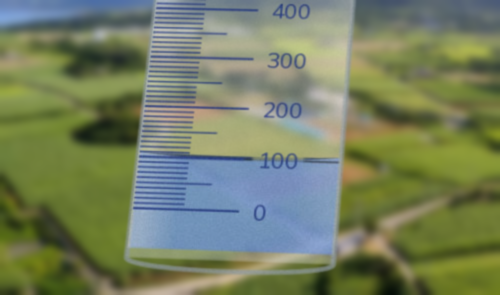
100 mL
